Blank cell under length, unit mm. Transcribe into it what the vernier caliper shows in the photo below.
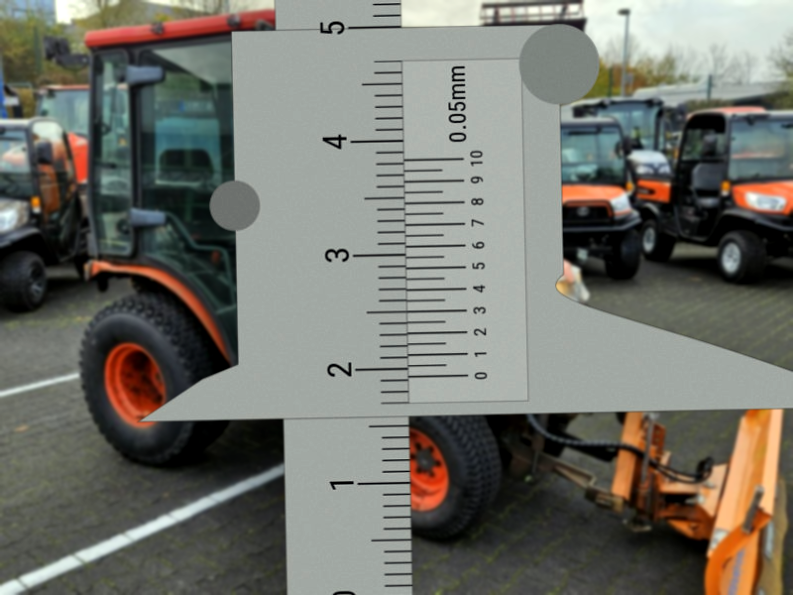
19.3 mm
